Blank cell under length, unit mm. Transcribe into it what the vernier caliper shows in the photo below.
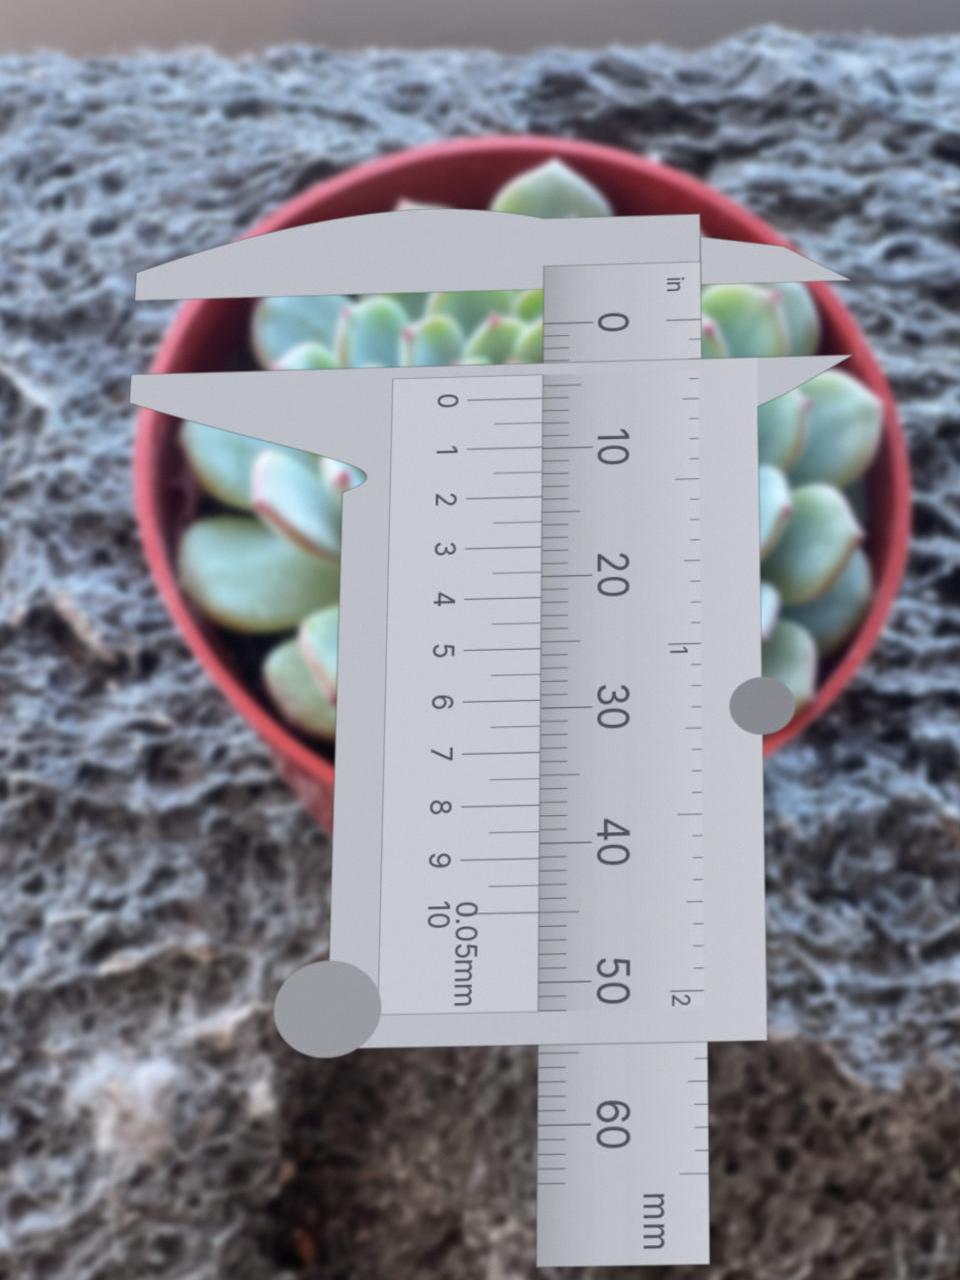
6.0 mm
